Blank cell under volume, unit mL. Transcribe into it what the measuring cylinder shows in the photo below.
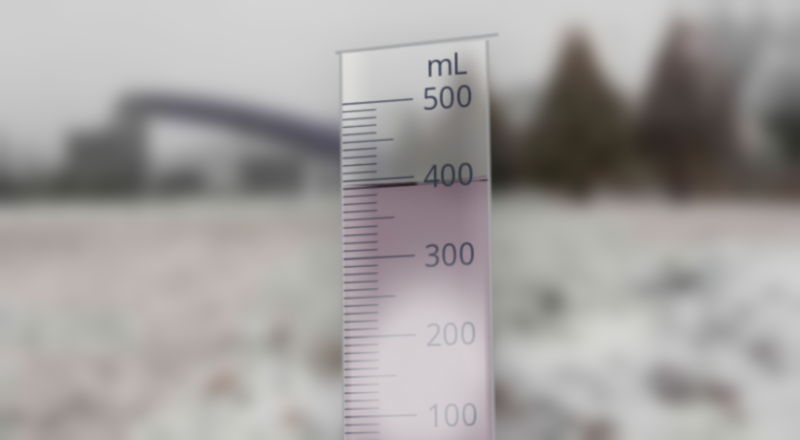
390 mL
